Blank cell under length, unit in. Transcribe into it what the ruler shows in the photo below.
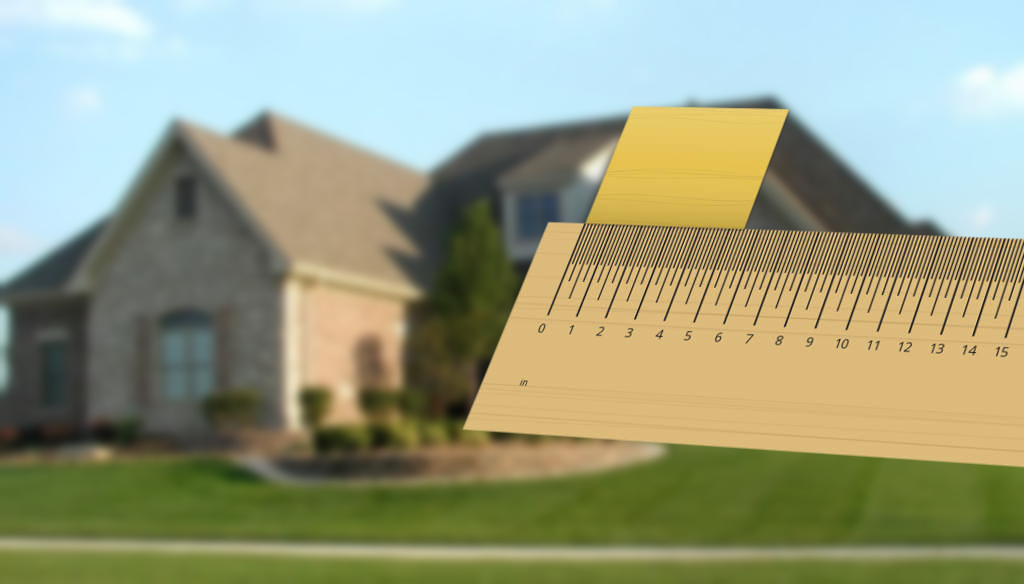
5.5 in
